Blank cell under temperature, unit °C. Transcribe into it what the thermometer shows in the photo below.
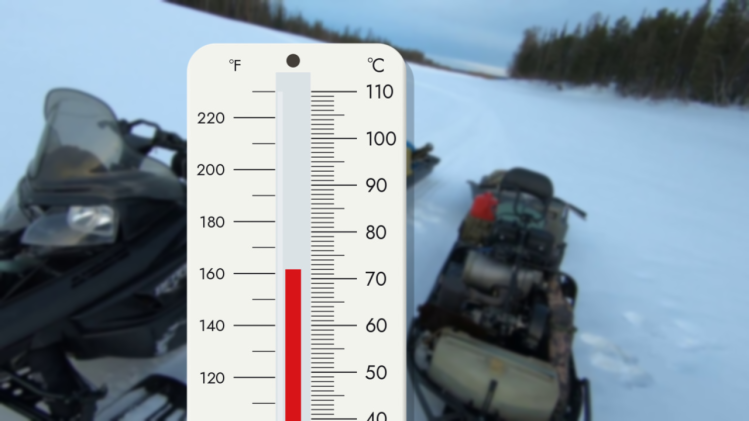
72 °C
